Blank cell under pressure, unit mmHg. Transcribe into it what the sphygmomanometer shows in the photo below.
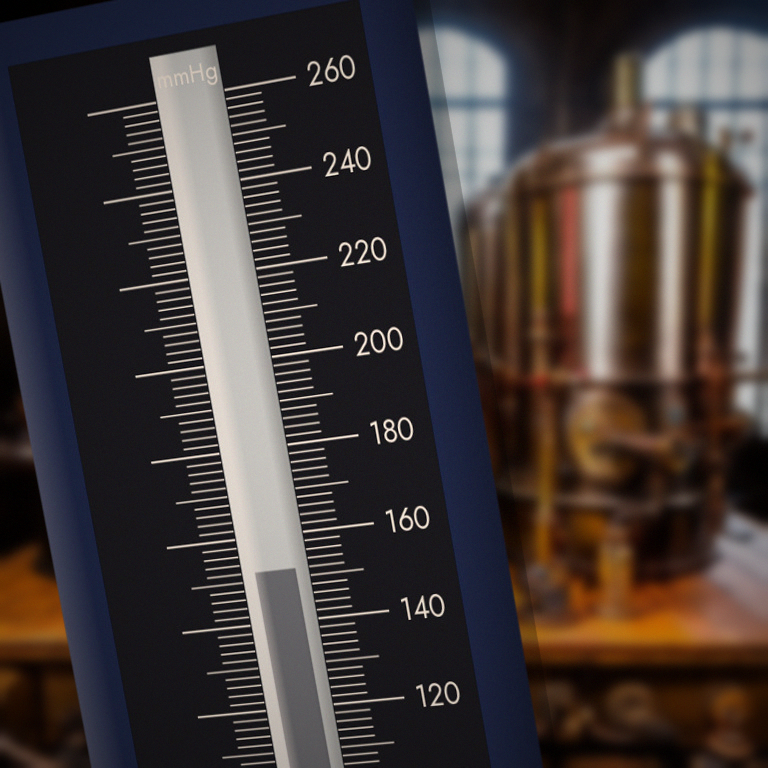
152 mmHg
